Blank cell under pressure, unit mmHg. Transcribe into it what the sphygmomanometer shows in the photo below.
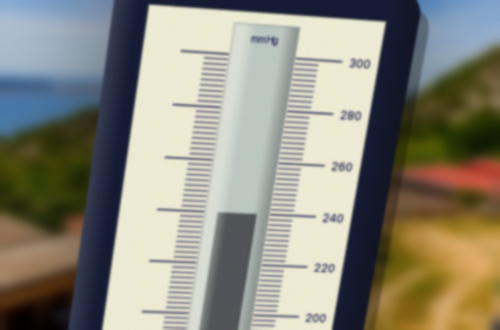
240 mmHg
